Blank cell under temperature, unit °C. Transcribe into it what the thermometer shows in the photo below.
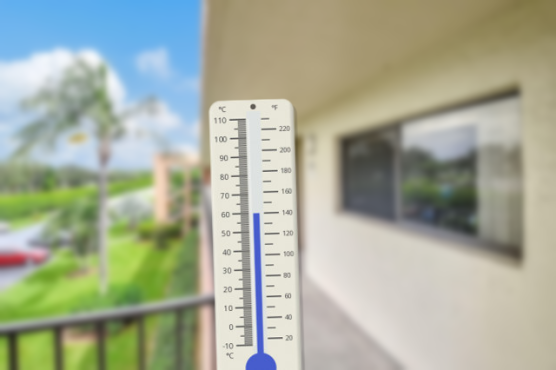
60 °C
